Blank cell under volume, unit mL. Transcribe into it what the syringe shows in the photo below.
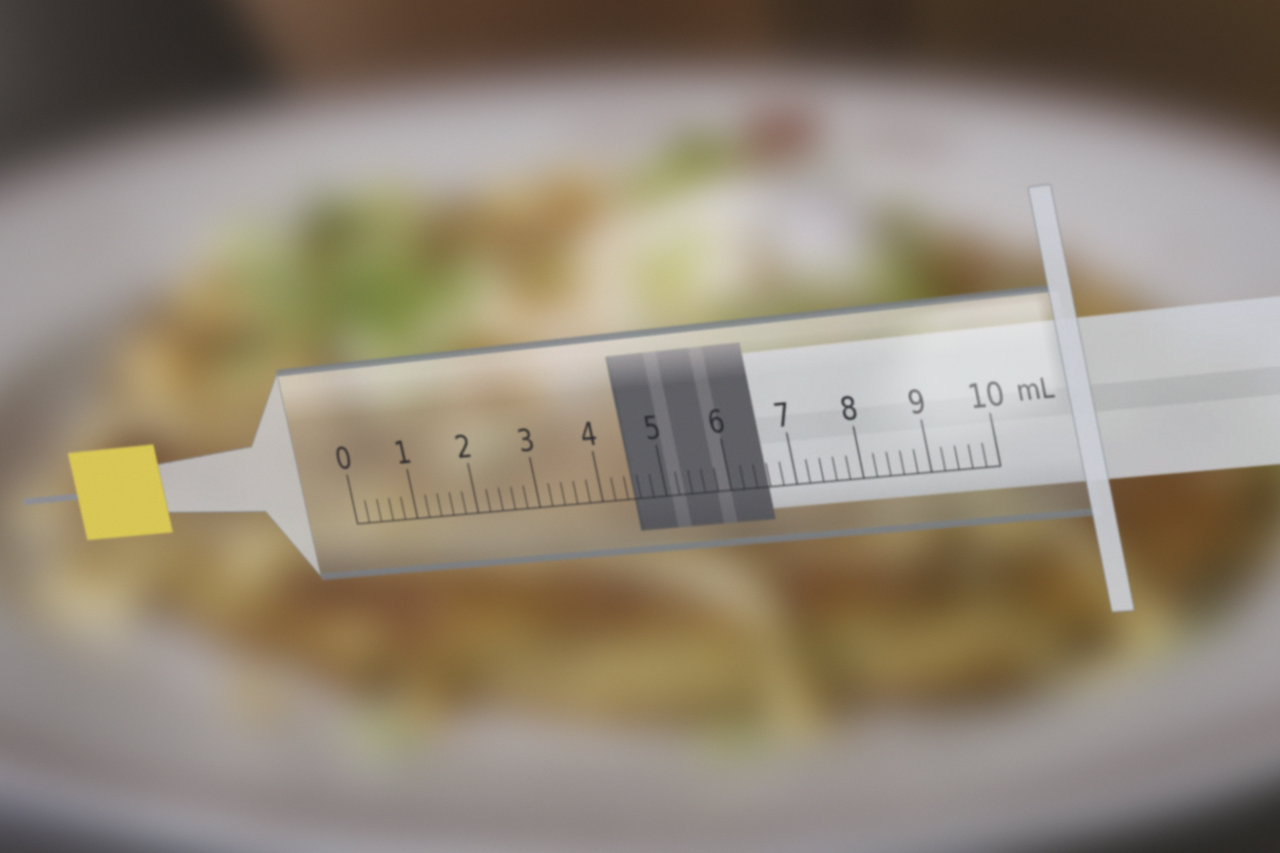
4.5 mL
